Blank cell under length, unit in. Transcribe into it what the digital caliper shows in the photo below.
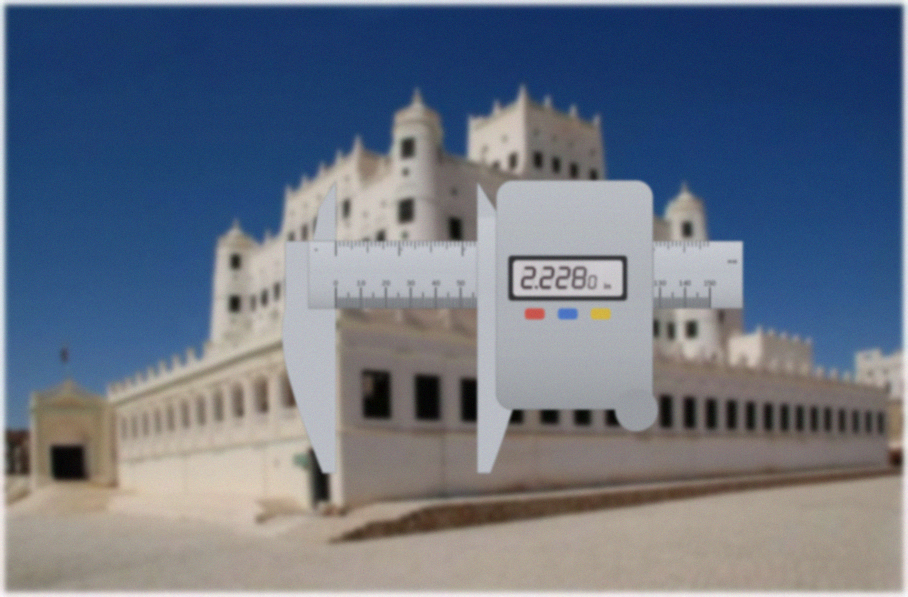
2.2280 in
